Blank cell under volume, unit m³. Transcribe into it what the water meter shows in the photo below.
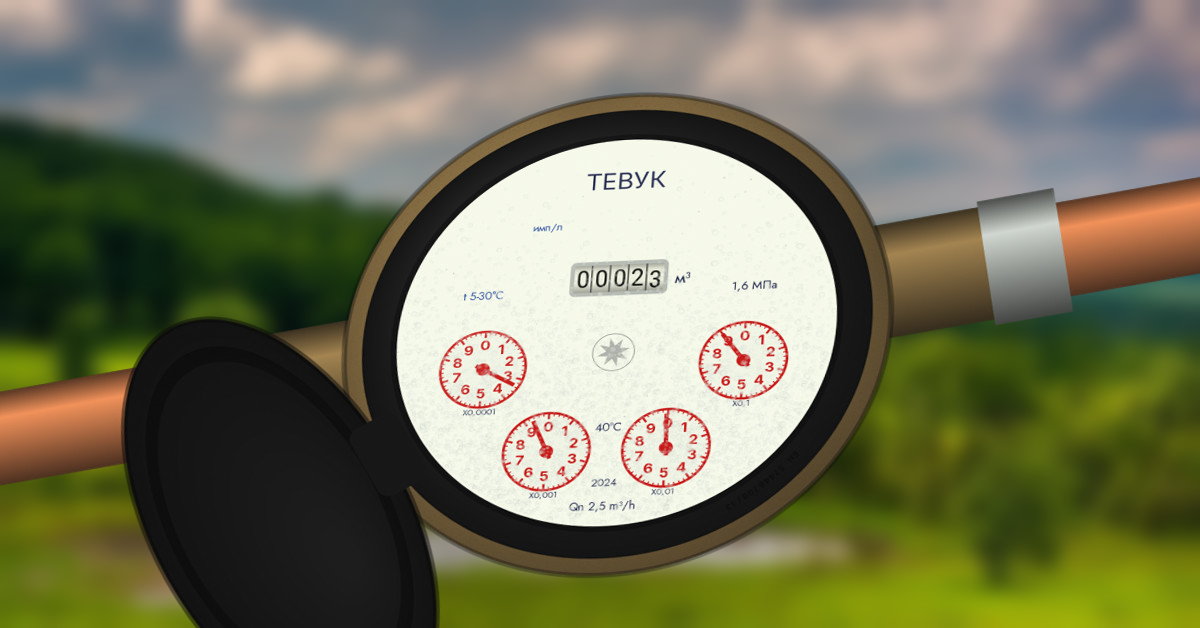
22.8993 m³
